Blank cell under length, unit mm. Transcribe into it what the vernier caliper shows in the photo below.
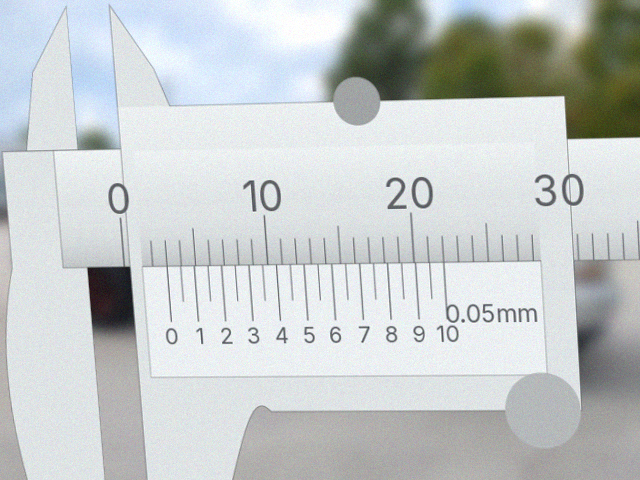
3.0 mm
